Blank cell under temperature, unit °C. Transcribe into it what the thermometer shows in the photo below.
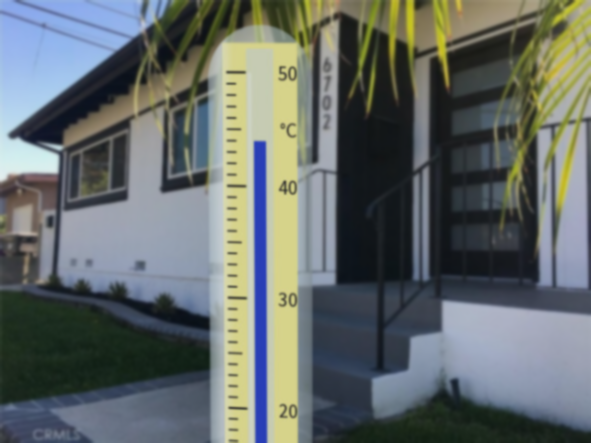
44 °C
